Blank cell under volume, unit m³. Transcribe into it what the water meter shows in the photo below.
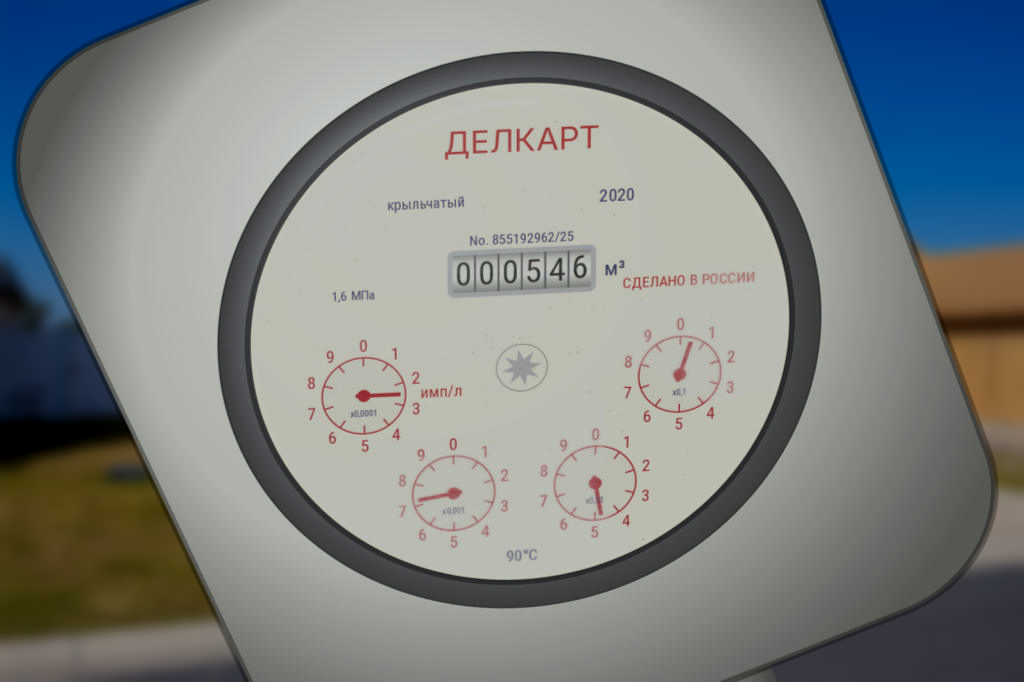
546.0472 m³
